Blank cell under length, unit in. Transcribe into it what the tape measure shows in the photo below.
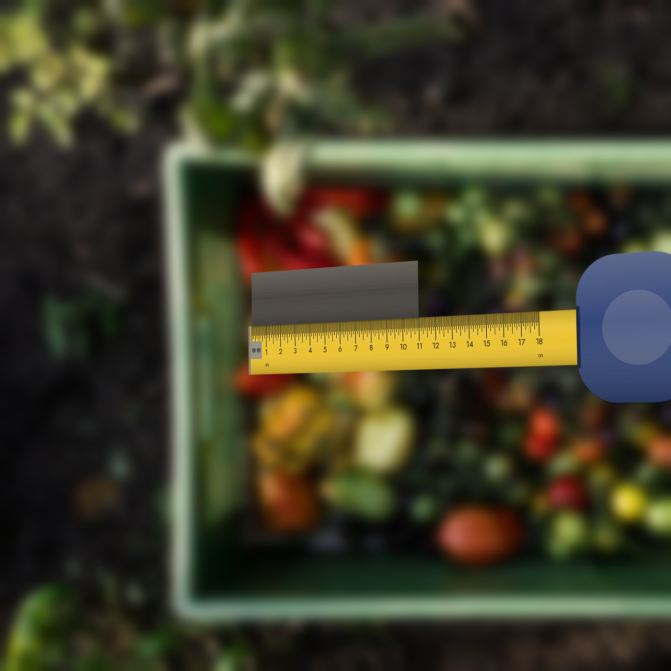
11 in
